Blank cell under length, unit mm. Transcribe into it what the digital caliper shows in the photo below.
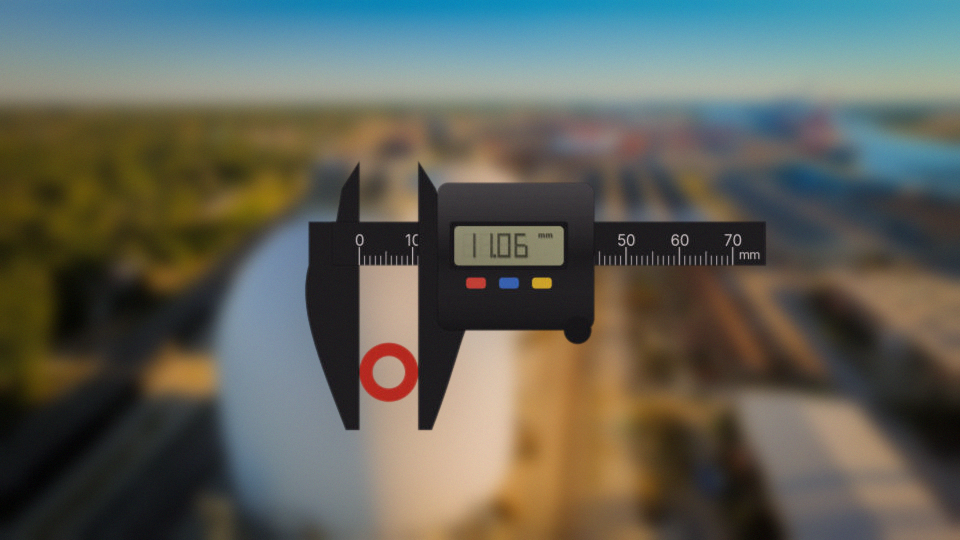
11.06 mm
